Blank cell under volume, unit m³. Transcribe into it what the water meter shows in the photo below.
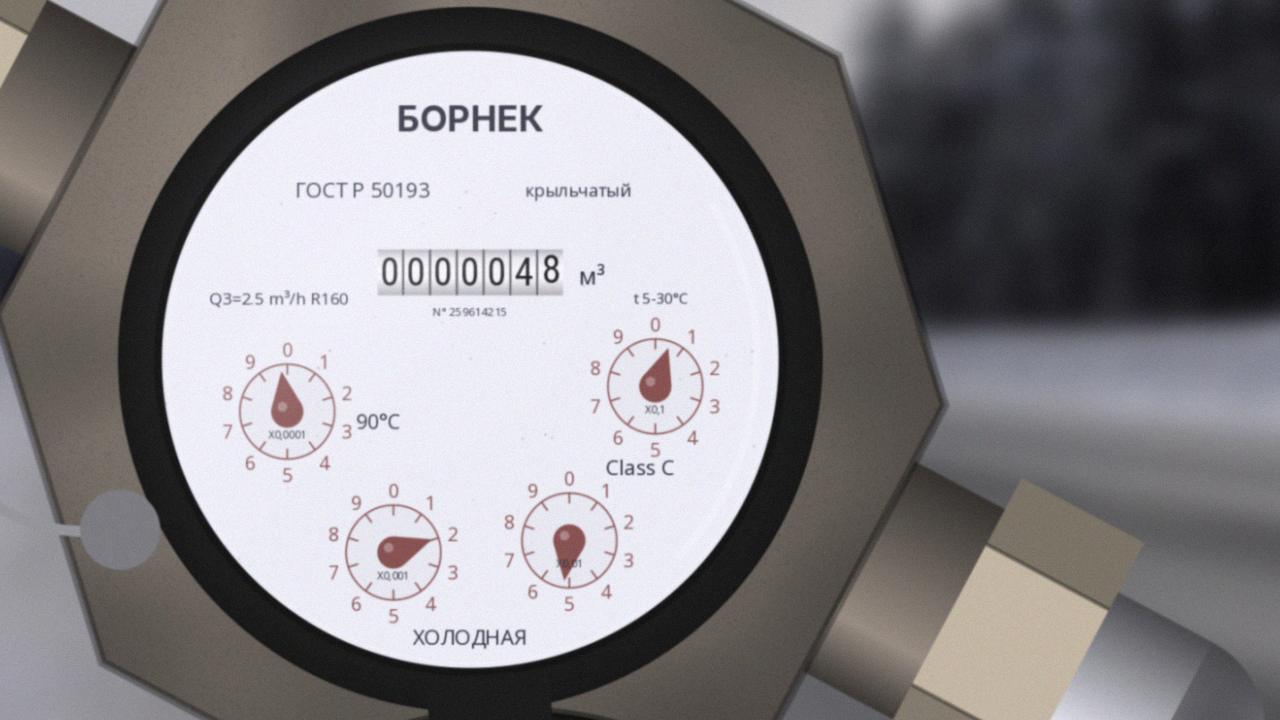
48.0519 m³
